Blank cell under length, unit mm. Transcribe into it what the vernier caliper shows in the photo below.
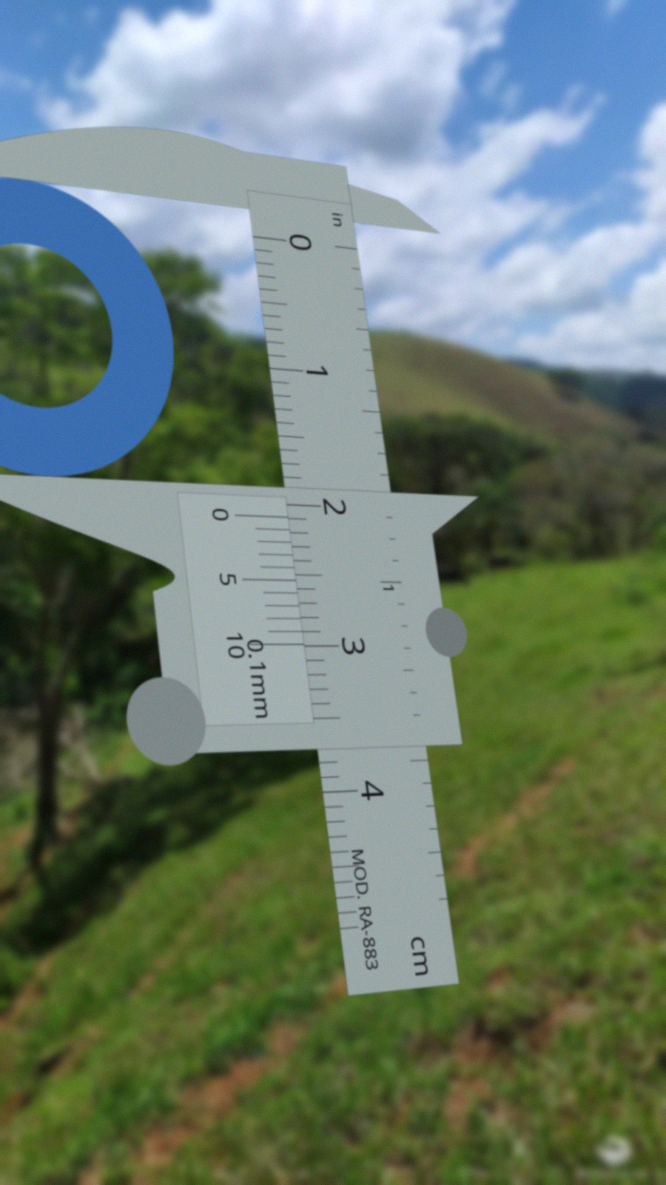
20.9 mm
